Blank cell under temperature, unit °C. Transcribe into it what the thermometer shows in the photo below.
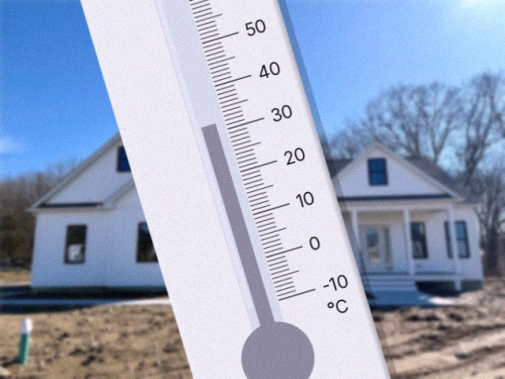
32 °C
